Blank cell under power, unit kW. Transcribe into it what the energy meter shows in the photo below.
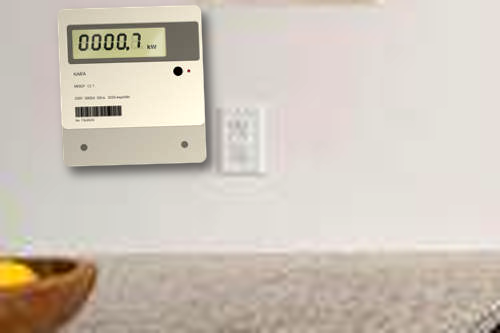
0.7 kW
